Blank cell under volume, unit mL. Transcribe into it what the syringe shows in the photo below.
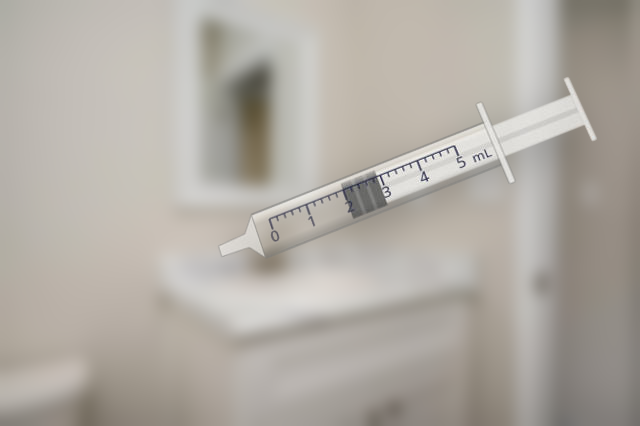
2 mL
